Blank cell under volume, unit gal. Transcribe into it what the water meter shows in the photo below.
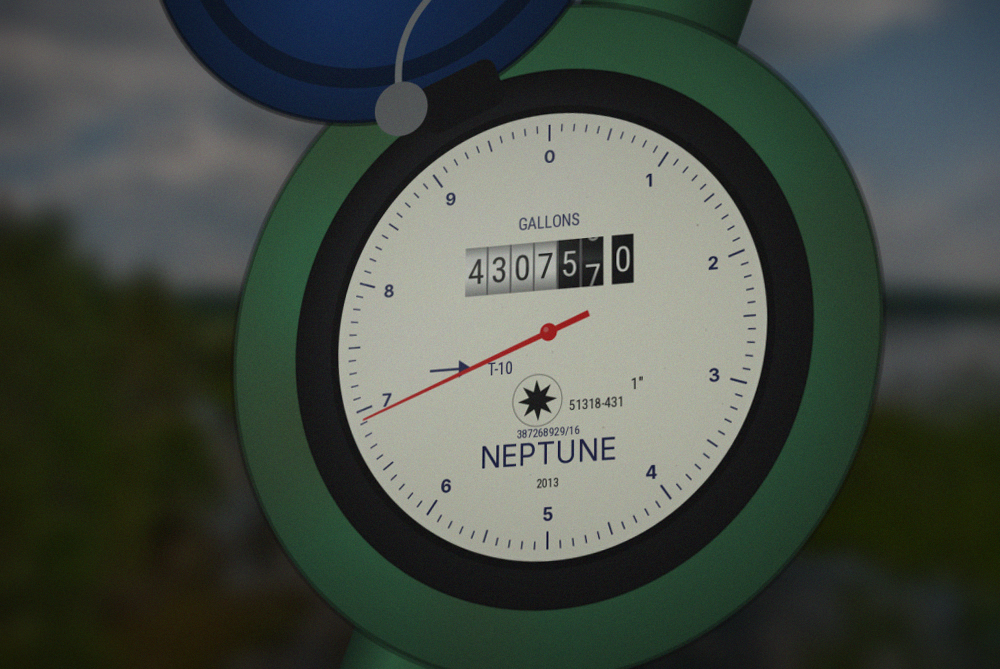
4307566.9 gal
